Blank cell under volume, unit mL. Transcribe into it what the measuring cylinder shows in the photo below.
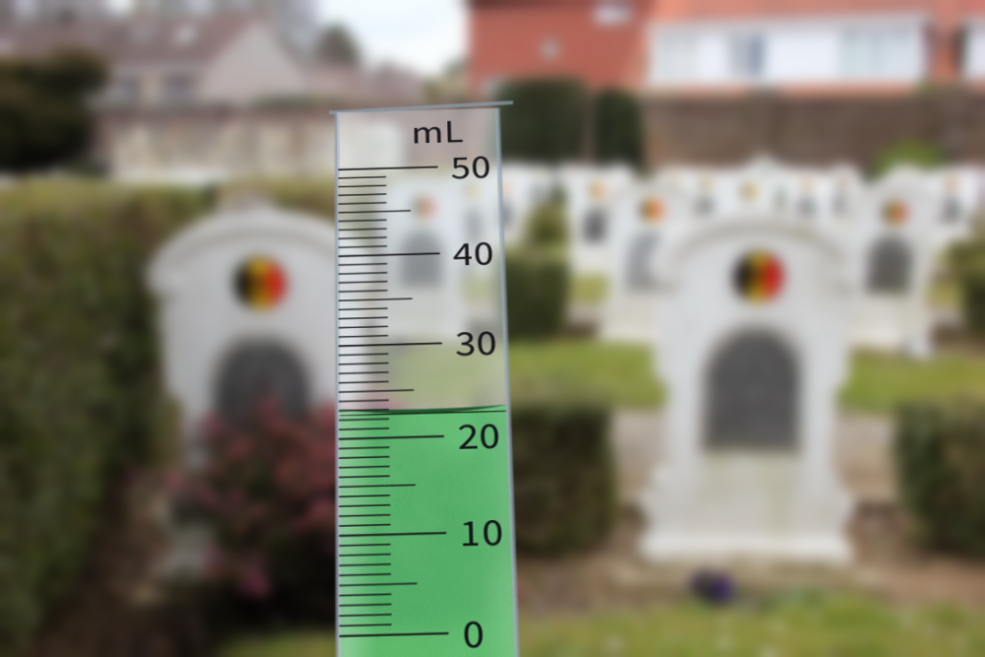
22.5 mL
